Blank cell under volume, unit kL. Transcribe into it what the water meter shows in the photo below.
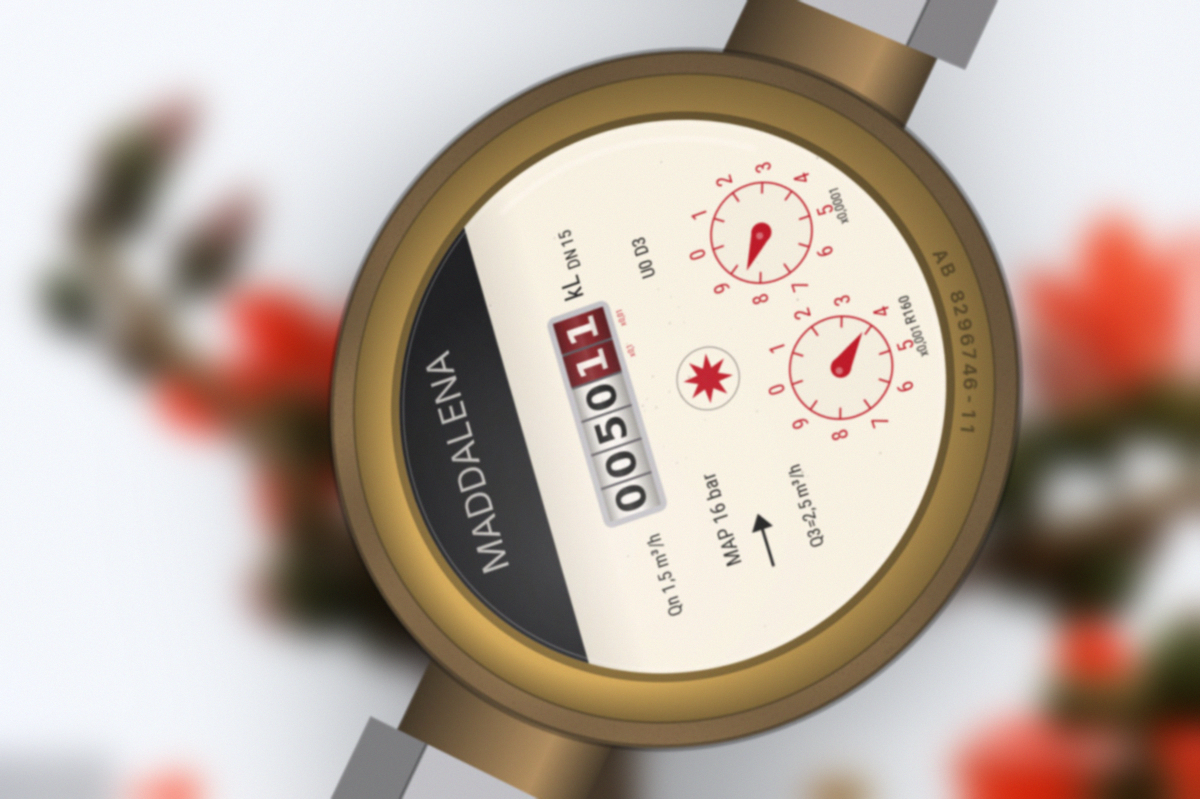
50.1138 kL
